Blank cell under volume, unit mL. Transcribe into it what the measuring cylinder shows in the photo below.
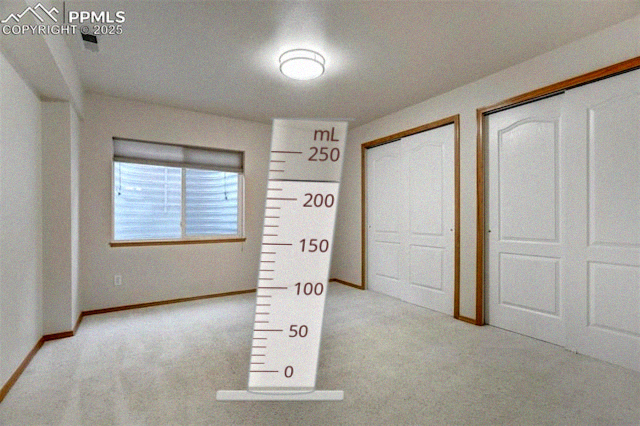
220 mL
